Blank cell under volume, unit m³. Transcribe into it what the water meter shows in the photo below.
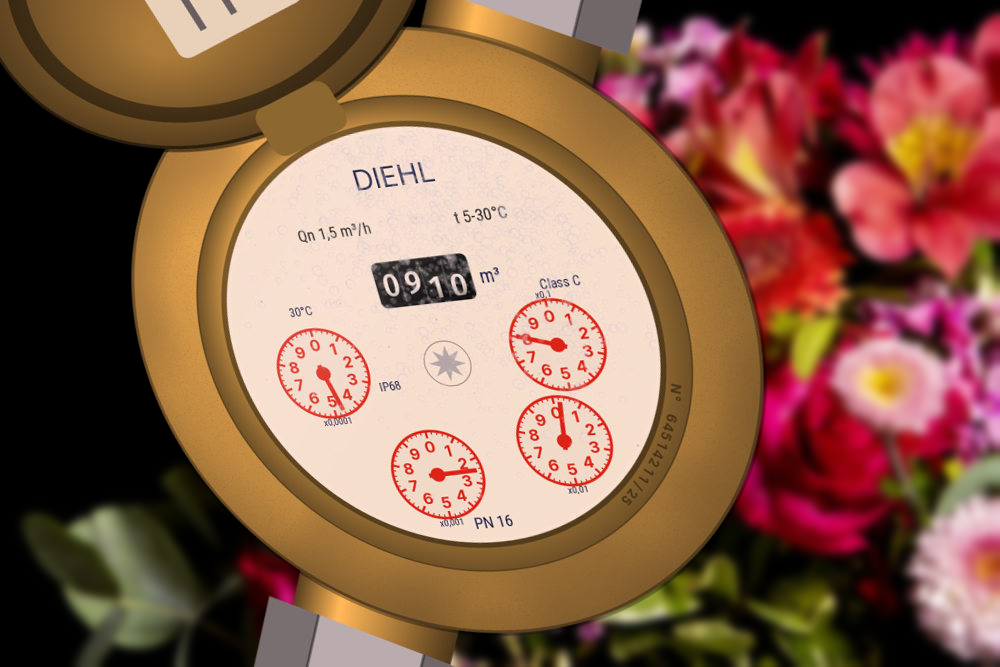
909.8024 m³
